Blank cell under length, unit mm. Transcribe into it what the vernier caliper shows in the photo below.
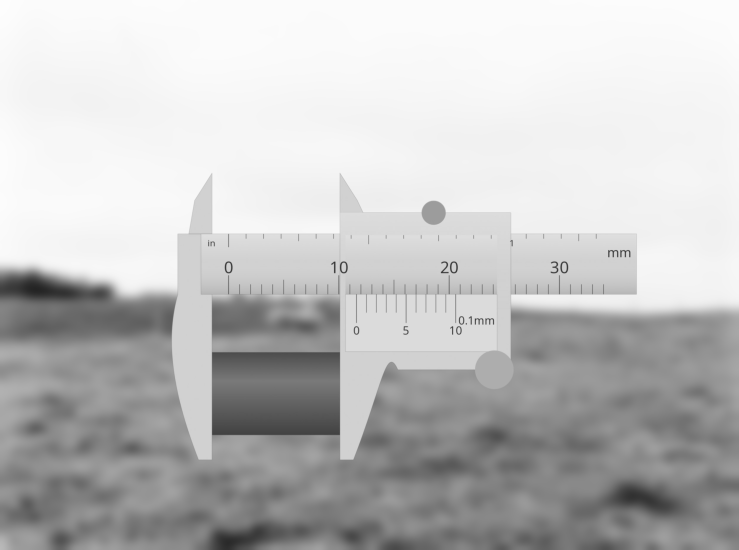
11.6 mm
